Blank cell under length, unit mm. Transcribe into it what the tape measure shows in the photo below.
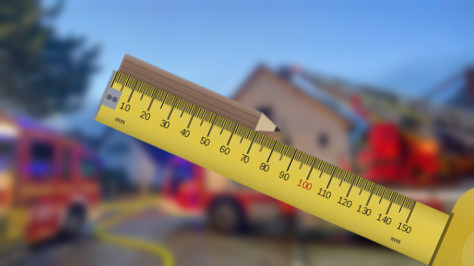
80 mm
